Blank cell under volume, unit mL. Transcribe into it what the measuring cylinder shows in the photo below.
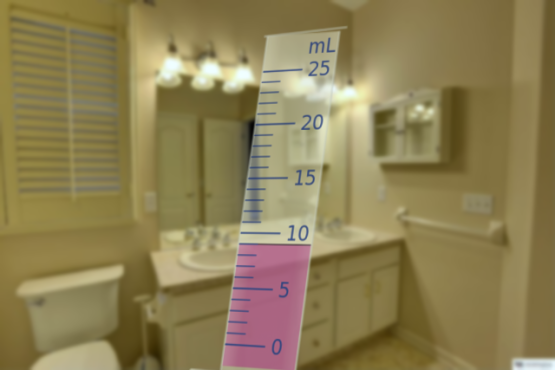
9 mL
